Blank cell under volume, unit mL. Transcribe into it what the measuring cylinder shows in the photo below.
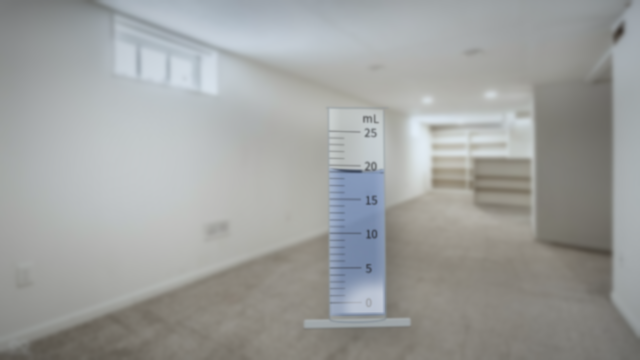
19 mL
